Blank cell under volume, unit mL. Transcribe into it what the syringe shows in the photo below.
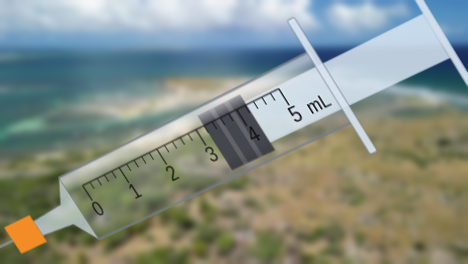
3.2 mL
